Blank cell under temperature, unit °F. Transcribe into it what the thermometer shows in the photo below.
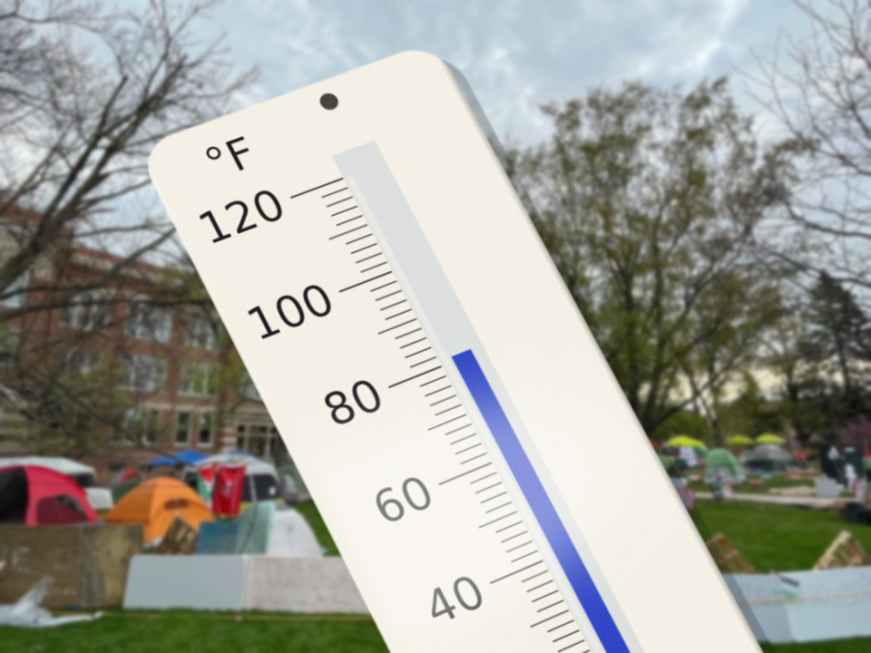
81 °F
